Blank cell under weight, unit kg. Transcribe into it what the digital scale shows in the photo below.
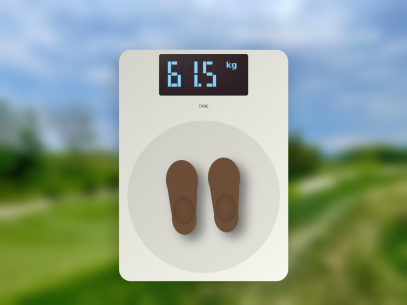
61.5 kg
